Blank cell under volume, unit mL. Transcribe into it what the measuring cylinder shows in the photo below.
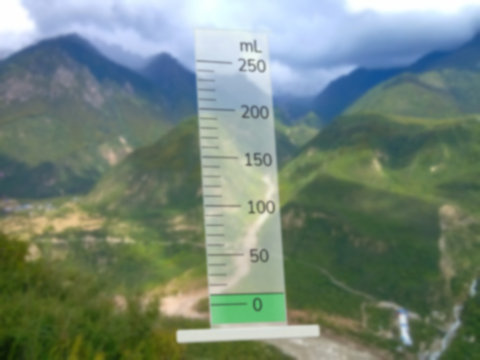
10 mL
